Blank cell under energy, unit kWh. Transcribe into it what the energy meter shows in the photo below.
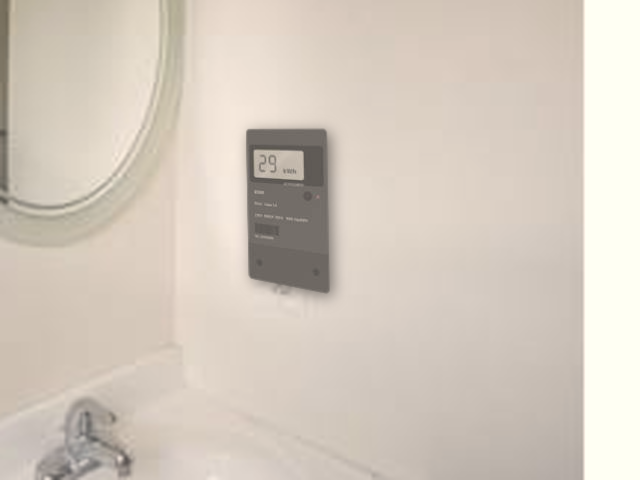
29 kWh
